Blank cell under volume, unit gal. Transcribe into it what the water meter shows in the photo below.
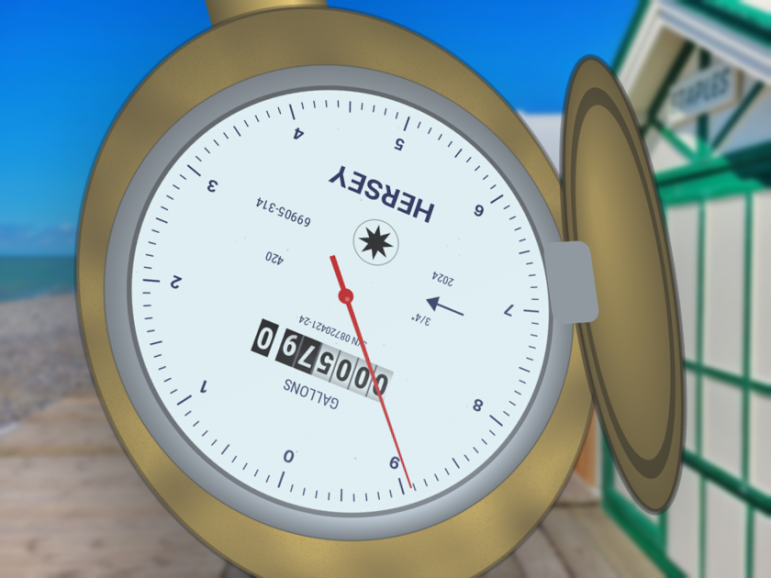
5788.9 gal
